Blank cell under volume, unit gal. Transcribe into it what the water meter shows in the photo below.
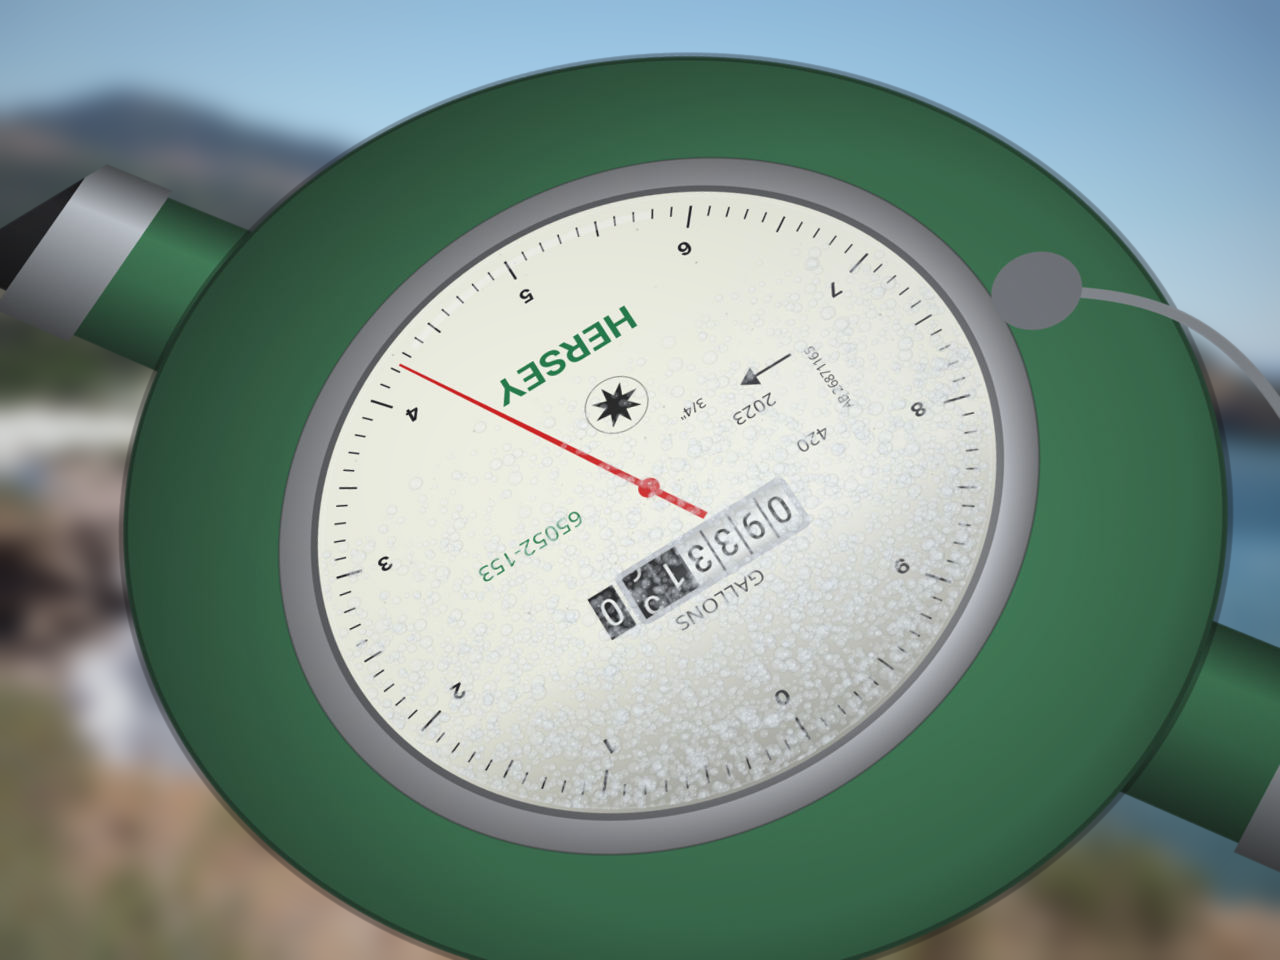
933154.2 gal
